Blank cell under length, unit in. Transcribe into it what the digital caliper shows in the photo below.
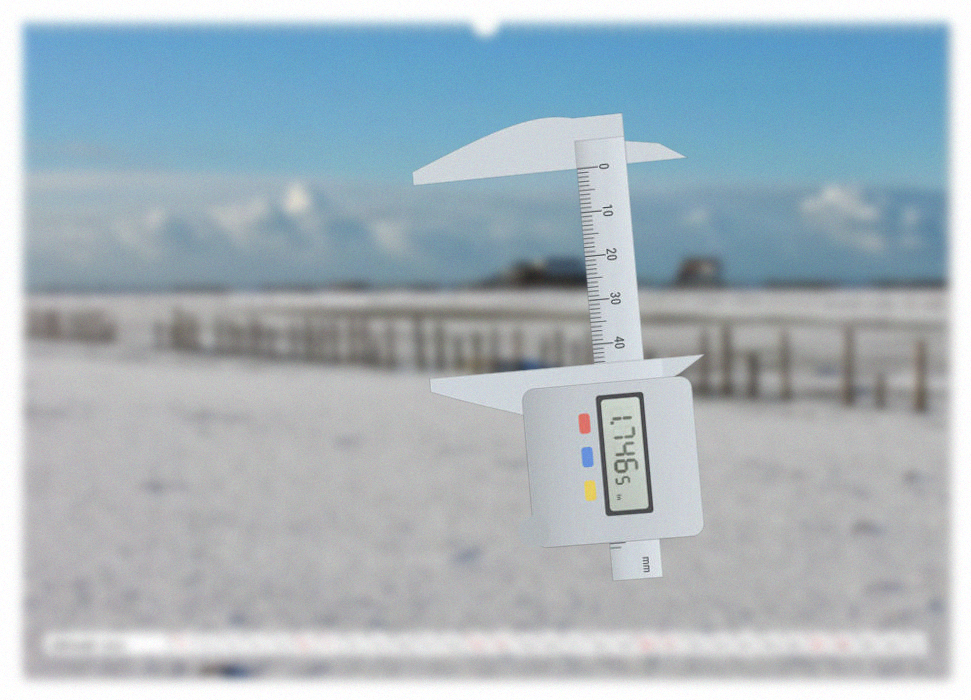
1.7465 in
